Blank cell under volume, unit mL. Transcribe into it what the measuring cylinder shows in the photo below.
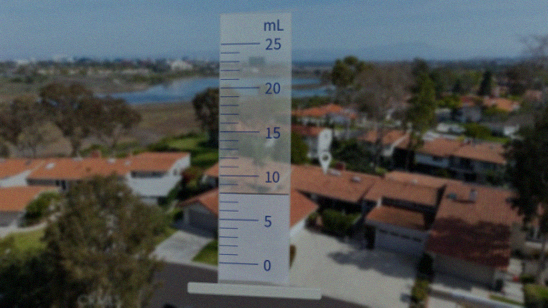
8 mL
